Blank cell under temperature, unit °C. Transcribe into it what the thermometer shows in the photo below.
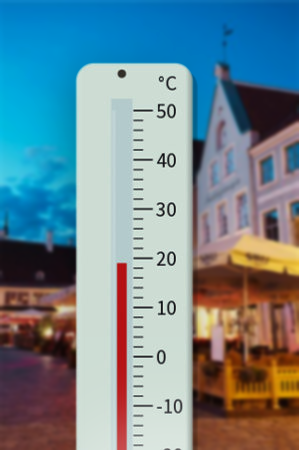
19 °C
